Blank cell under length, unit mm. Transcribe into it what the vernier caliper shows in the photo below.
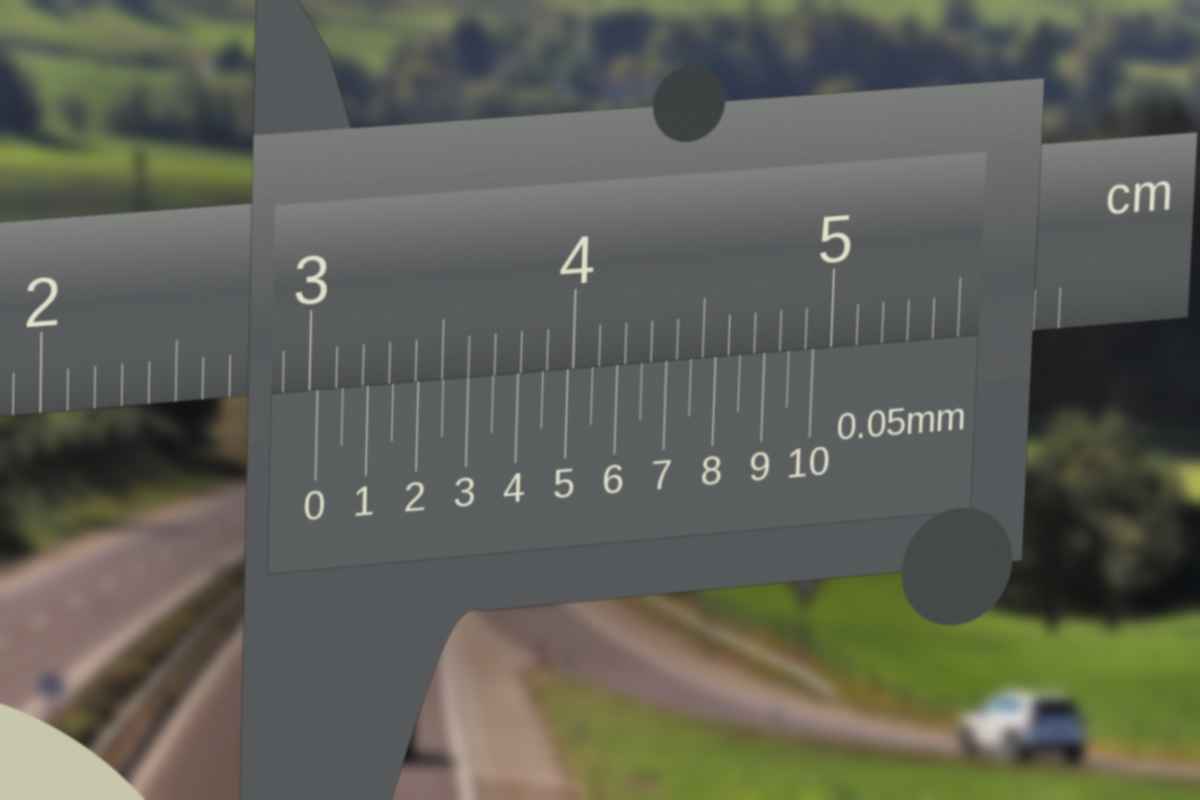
30.3 mm
